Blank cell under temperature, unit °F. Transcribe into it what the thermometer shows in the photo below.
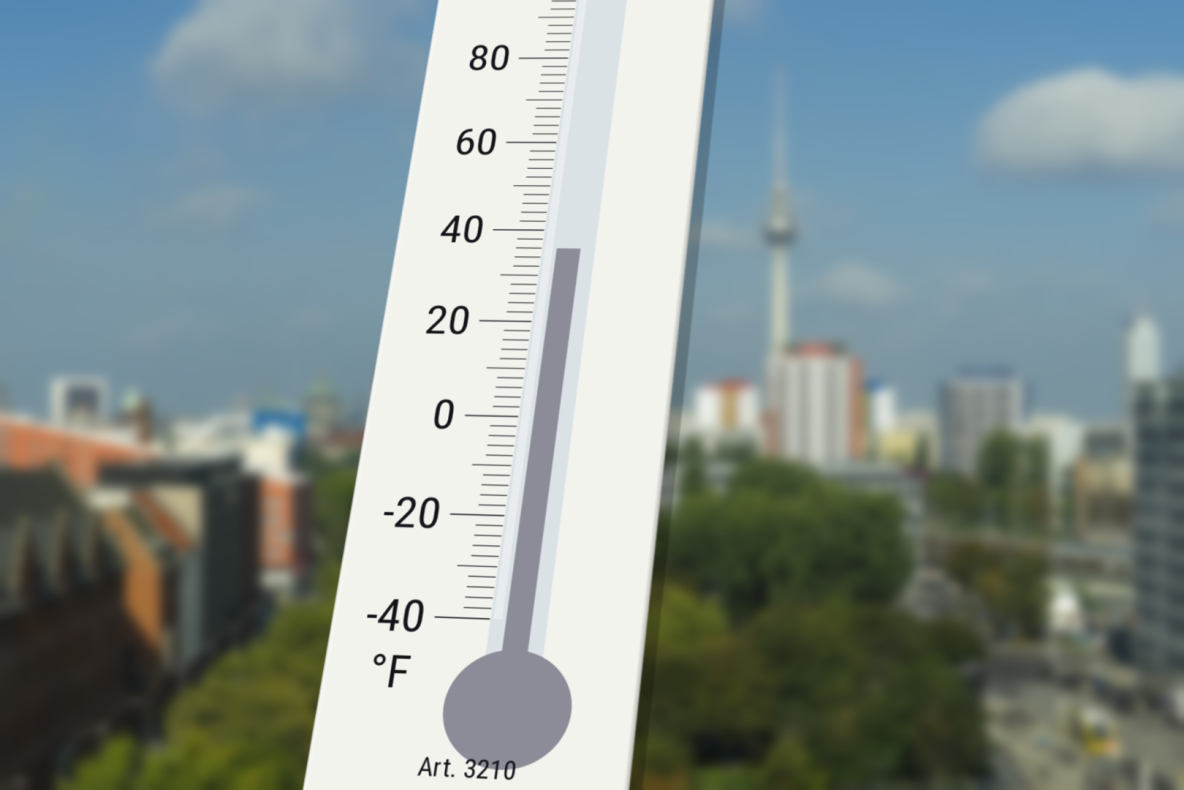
36 °F
